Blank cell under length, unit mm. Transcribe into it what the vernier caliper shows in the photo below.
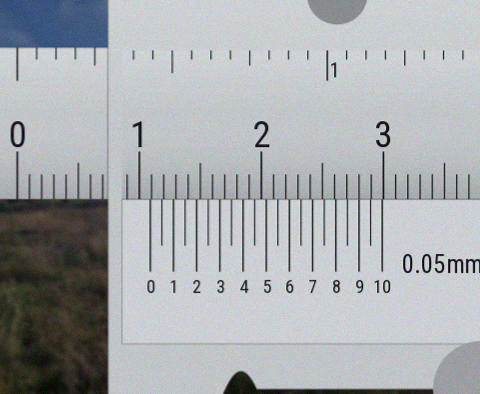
10.9 mm
